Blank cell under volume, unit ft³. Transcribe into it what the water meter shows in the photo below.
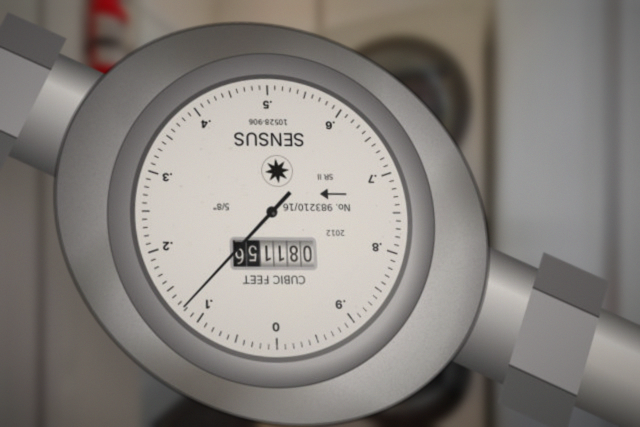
81156.12 ft³
